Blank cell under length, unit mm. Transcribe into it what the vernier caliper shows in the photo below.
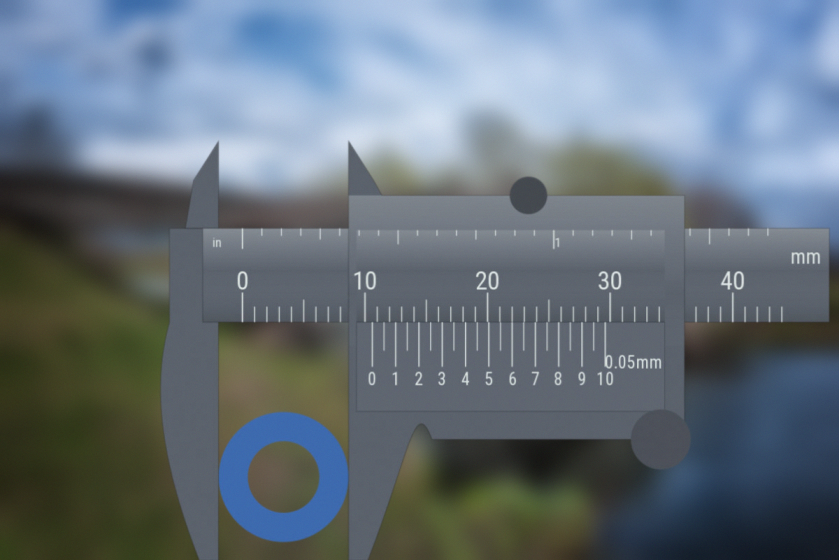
10.6 mm
